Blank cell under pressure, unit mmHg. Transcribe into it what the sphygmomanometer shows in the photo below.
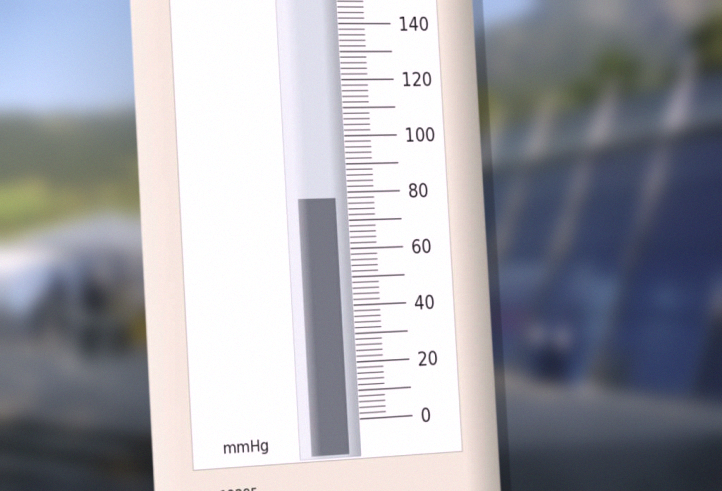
78 mmHg
